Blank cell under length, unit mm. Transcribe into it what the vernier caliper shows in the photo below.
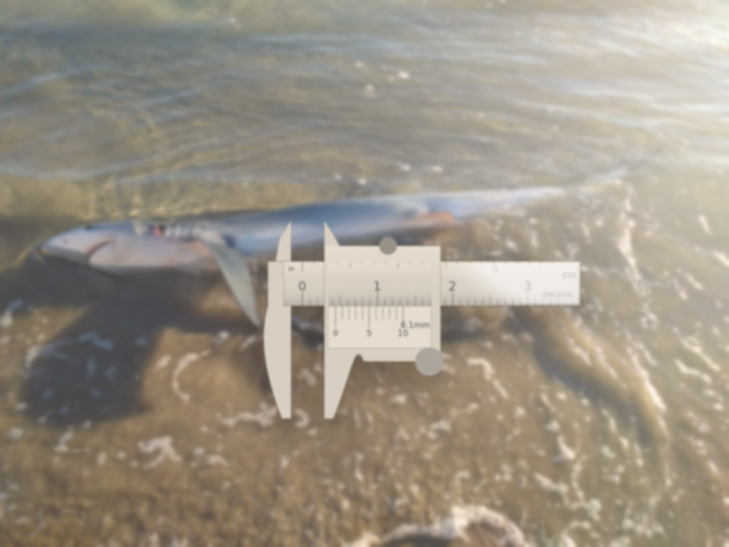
4.4 mm
